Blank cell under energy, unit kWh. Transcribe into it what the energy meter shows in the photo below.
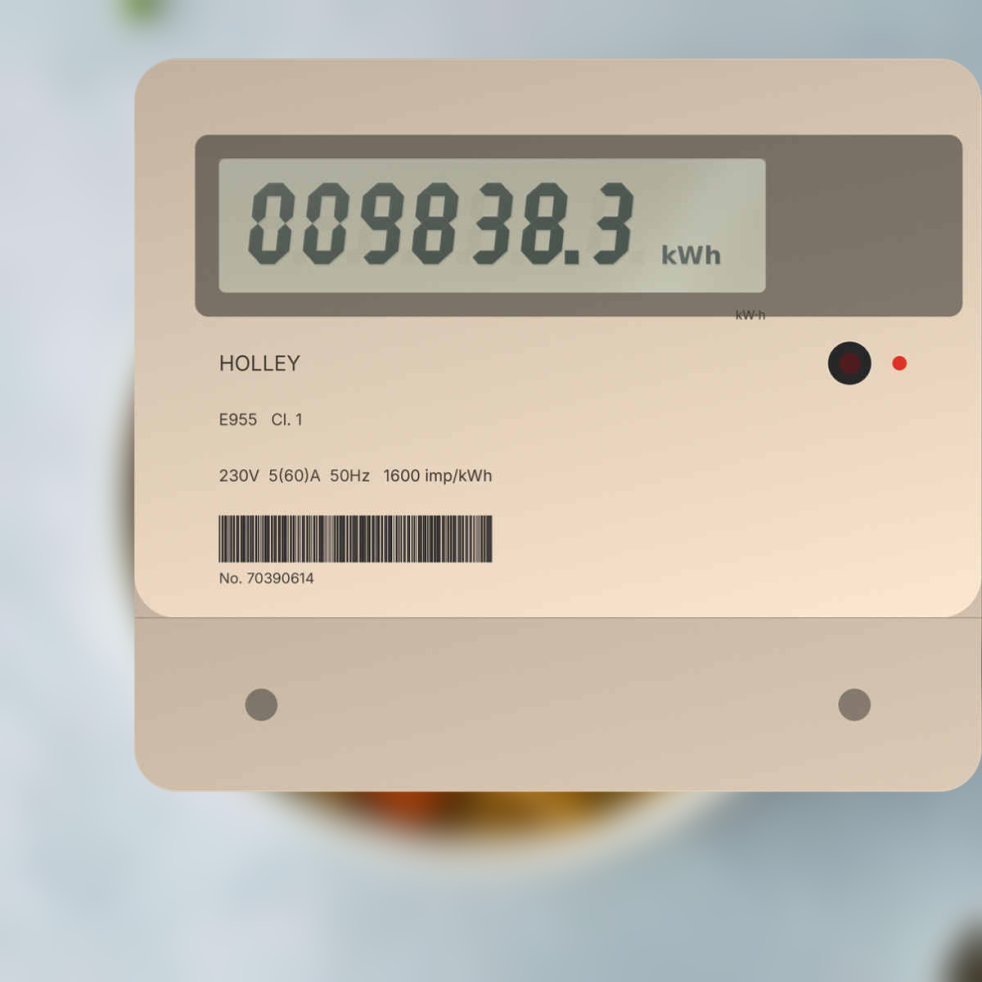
9838.3 kWh
